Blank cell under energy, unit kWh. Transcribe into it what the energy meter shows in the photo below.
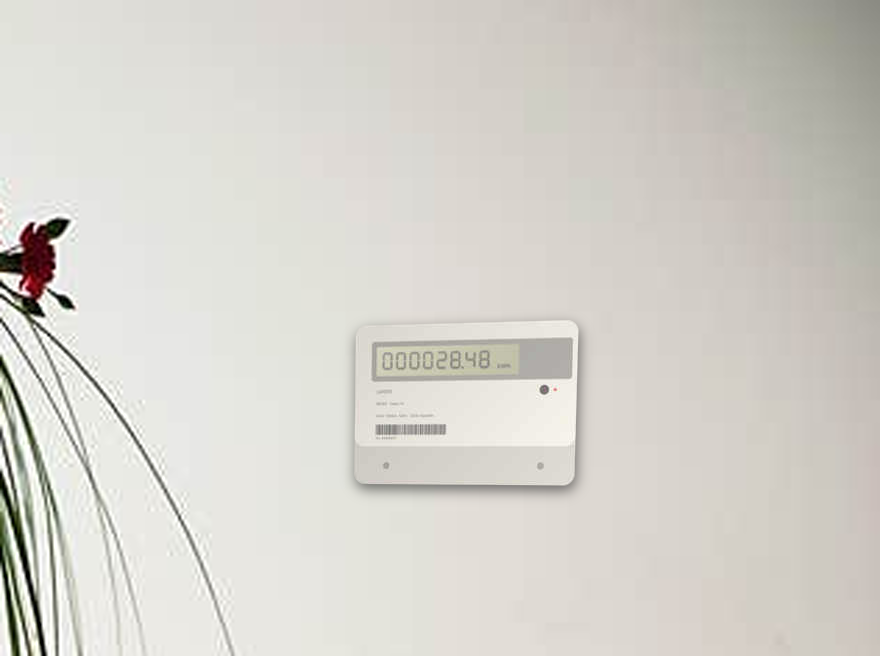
28.48 kWh
